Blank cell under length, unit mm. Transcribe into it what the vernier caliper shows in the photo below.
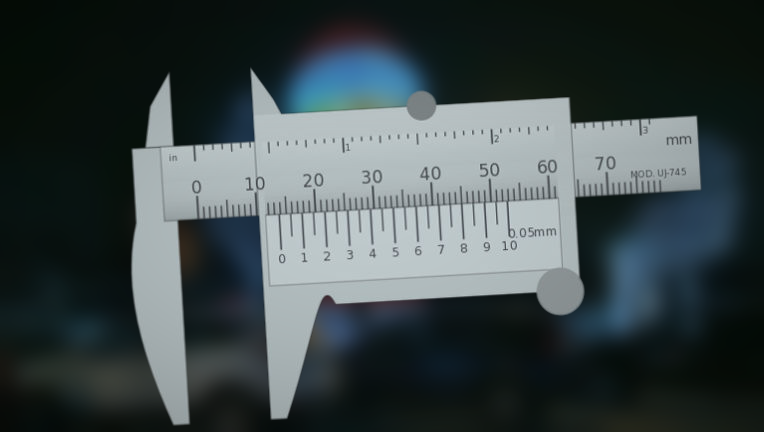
13.8 mm
